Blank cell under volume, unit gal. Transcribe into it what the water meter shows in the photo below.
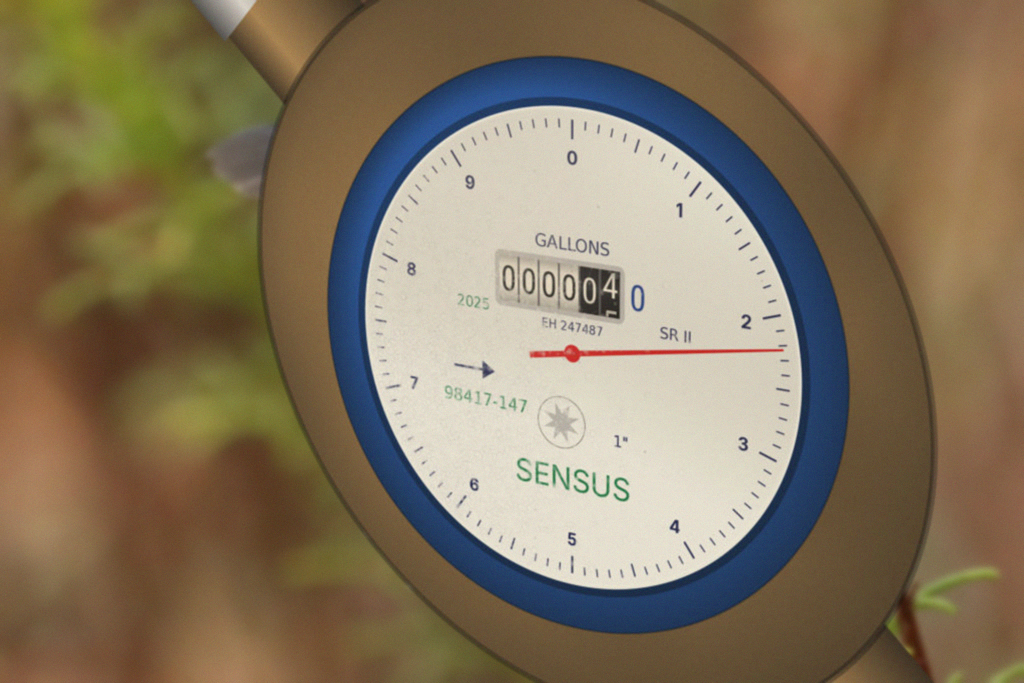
42.2 gal
